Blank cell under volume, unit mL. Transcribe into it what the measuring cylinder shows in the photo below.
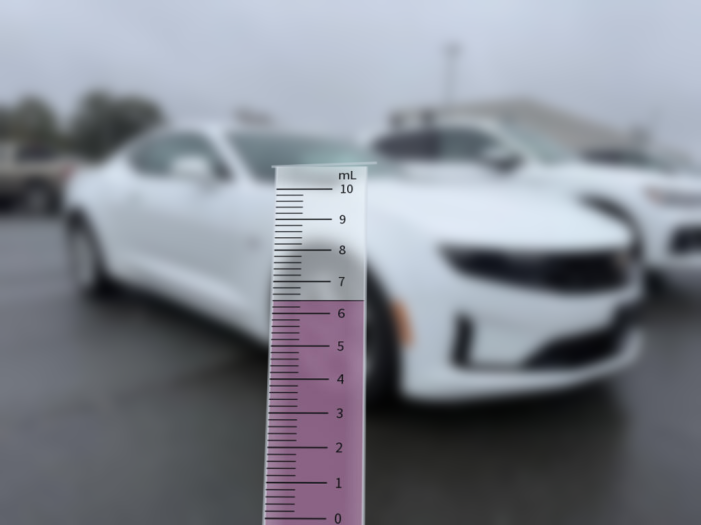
6.4 mL
